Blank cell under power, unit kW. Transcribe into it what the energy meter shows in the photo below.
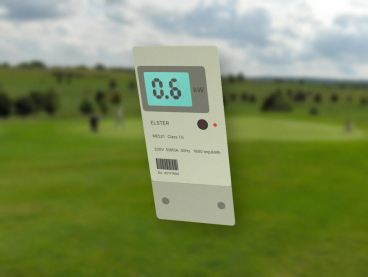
0.6 kW
